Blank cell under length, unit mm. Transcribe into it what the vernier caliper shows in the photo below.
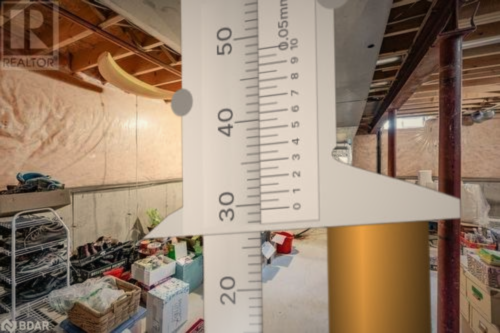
29.4 mm
